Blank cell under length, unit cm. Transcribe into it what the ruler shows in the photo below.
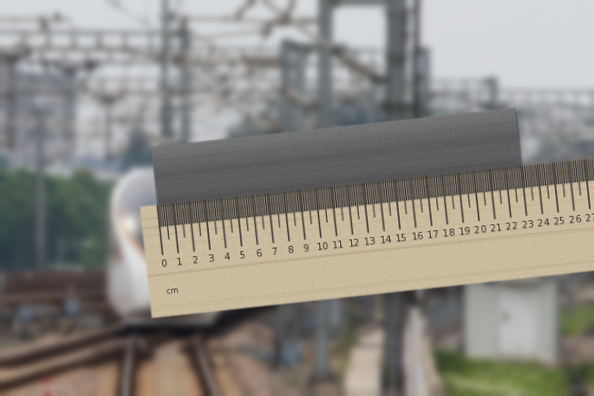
23 cm
